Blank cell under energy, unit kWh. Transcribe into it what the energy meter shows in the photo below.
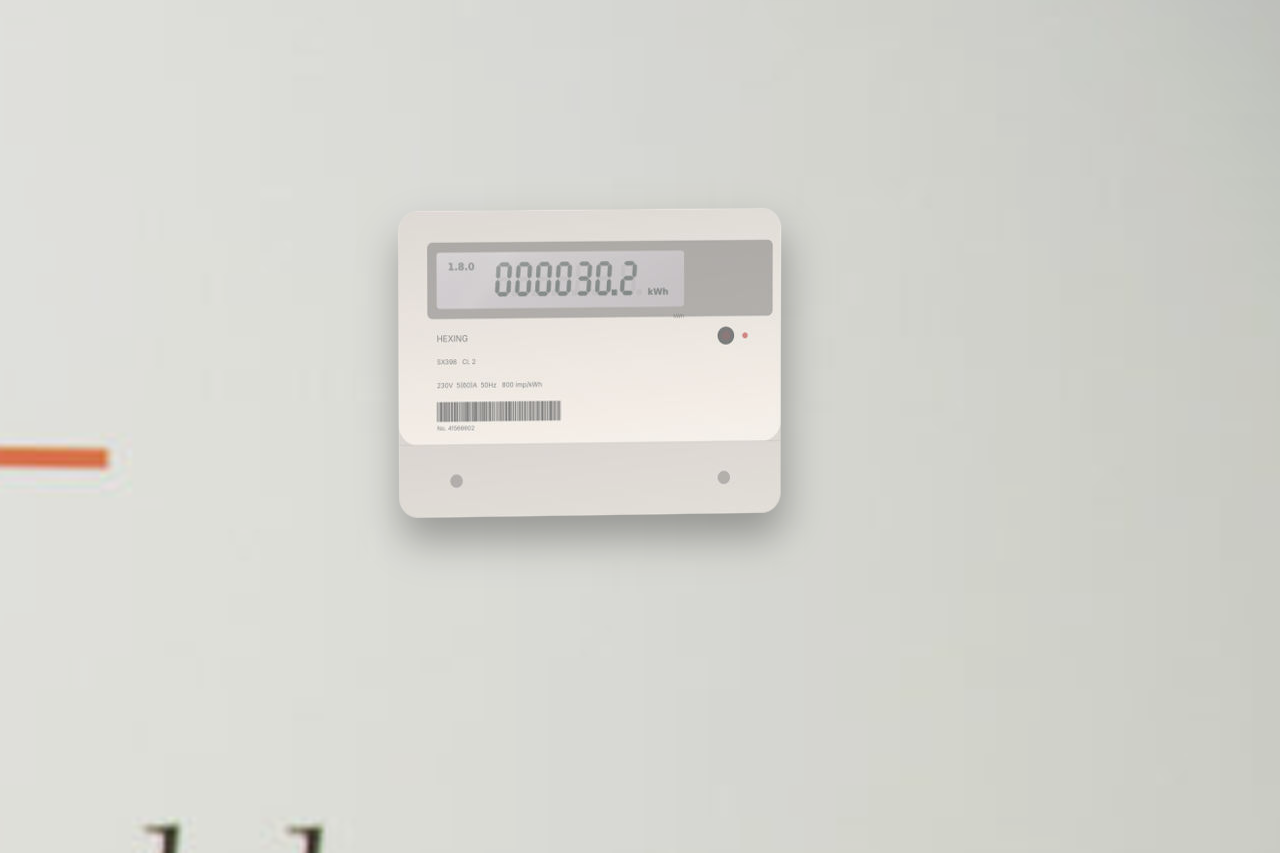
30.2 kWh
